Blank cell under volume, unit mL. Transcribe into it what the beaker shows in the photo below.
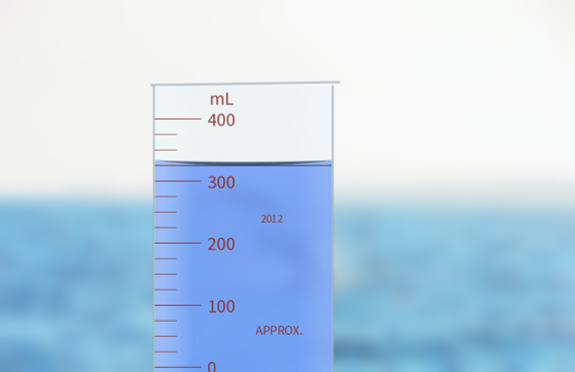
325 mL
